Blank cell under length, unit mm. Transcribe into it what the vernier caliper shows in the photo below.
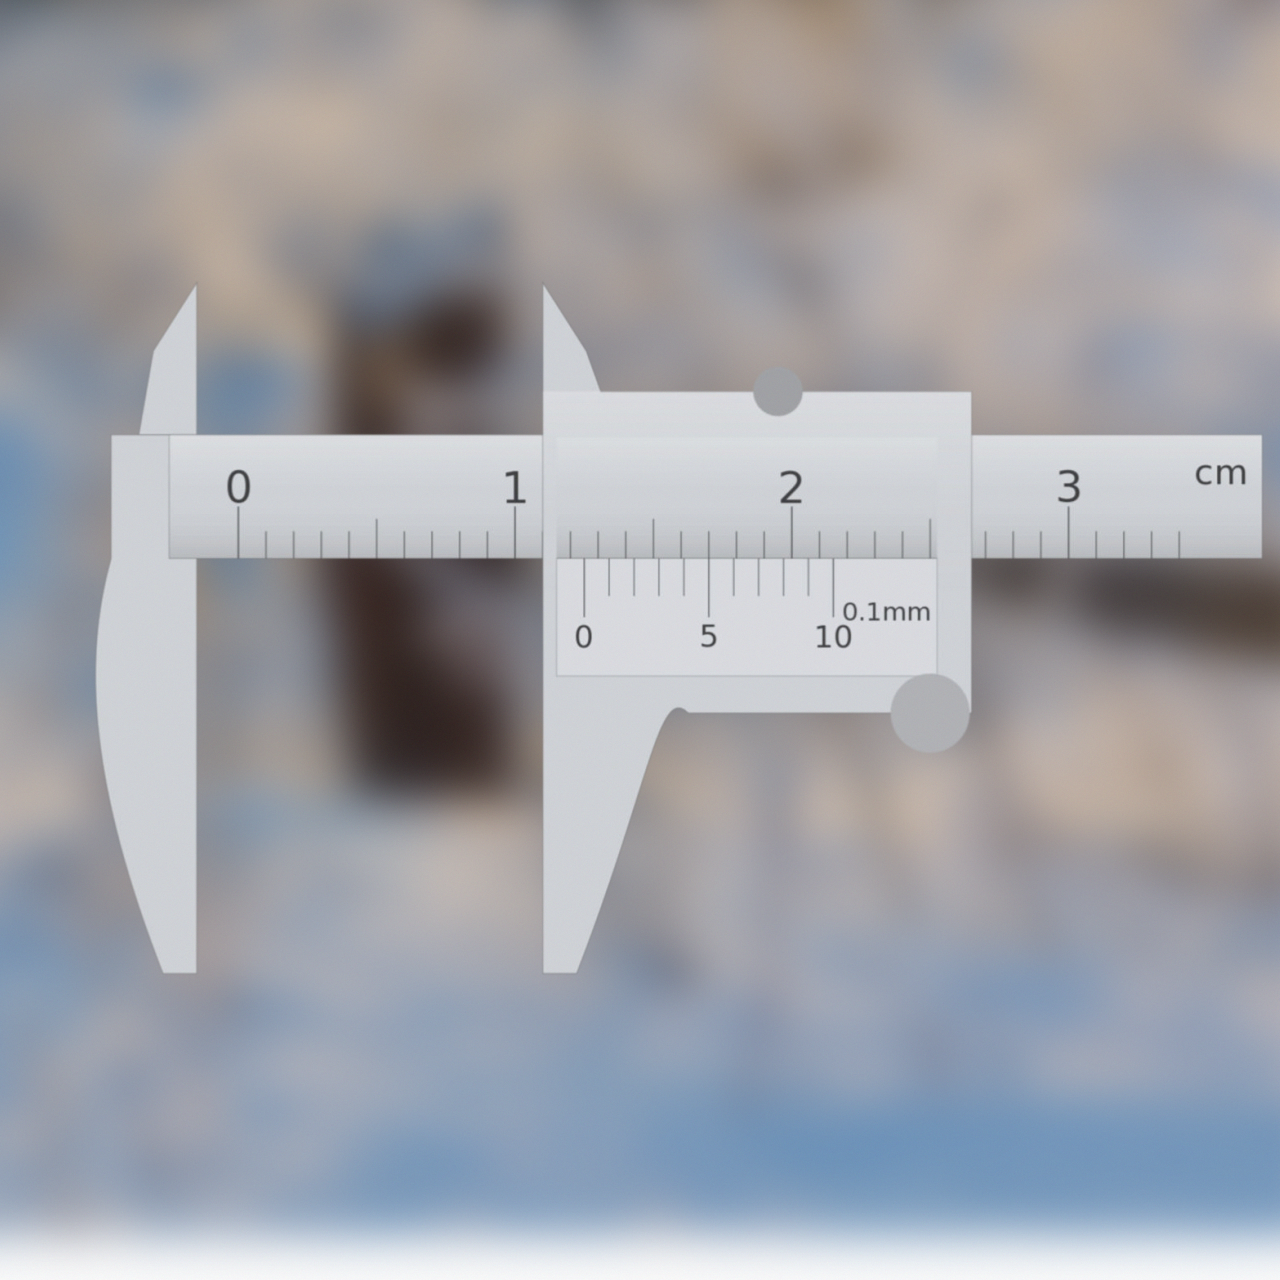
12.5 mm
